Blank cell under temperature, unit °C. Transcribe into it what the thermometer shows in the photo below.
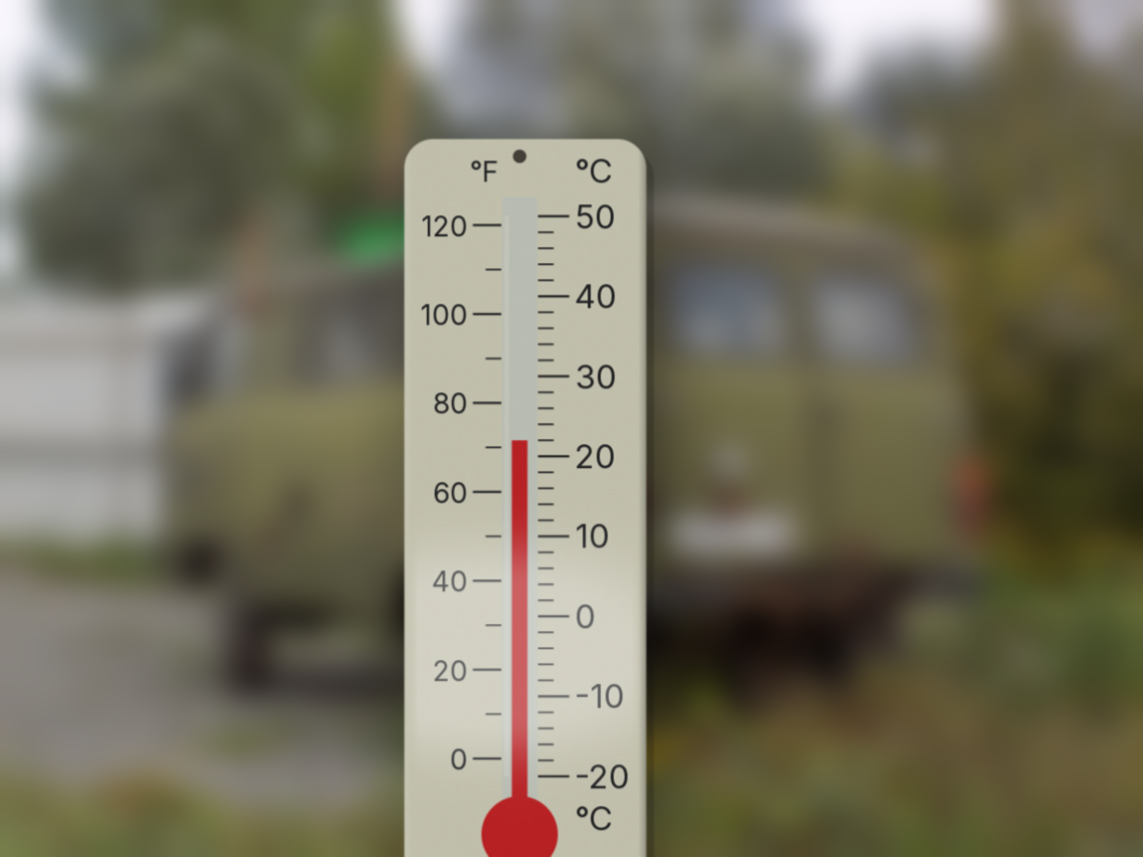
22 °C
